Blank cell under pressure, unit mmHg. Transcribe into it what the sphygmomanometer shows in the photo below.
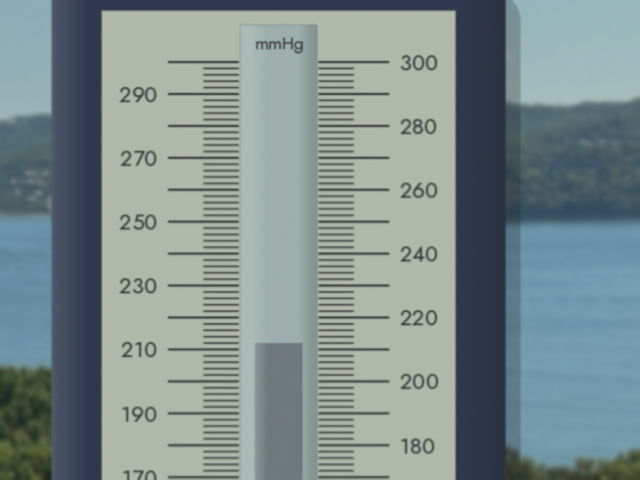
212 mmHg
